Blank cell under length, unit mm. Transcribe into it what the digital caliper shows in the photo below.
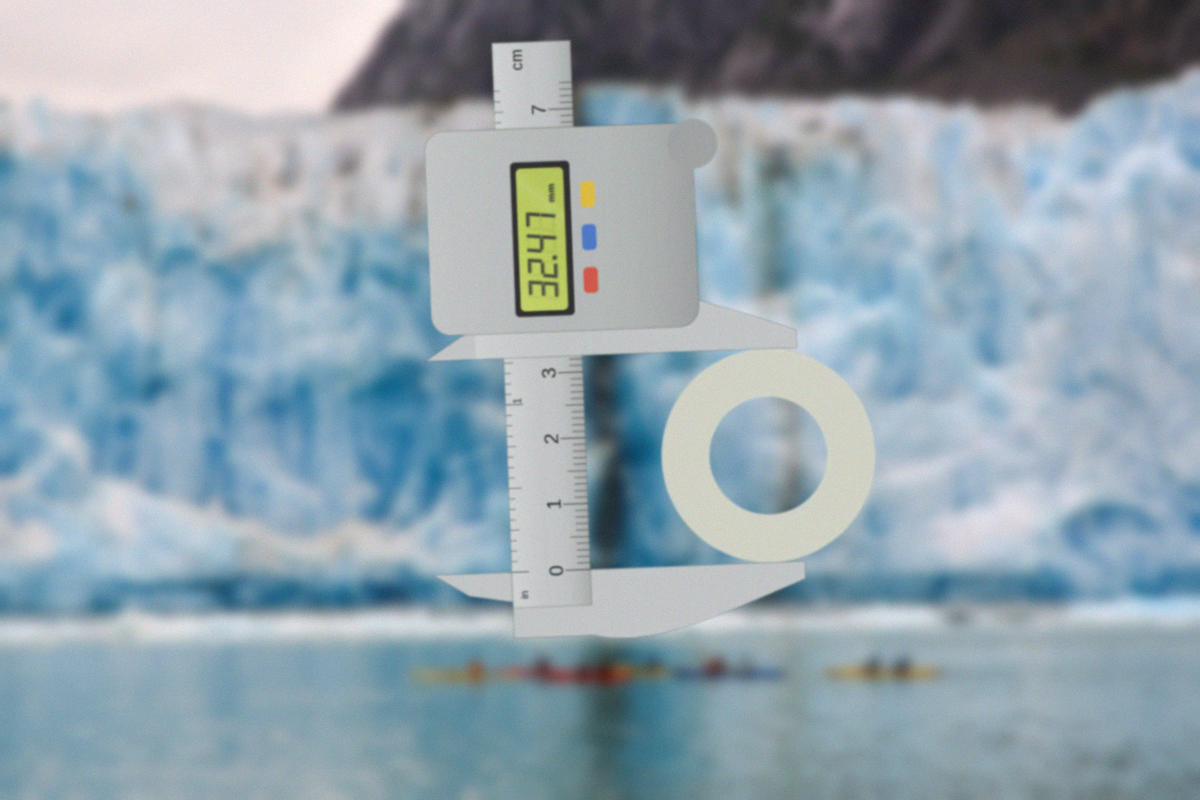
32.47 mm
